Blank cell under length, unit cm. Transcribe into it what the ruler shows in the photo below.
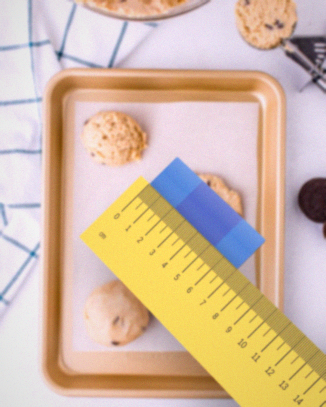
7 cm
